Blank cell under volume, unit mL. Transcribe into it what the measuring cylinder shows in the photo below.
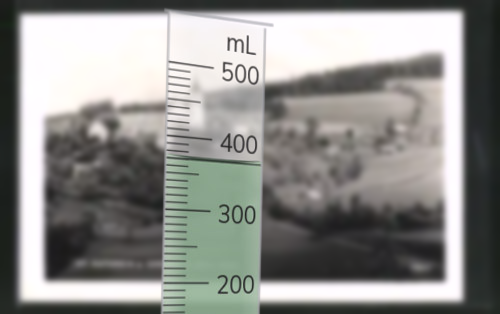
370 mL
